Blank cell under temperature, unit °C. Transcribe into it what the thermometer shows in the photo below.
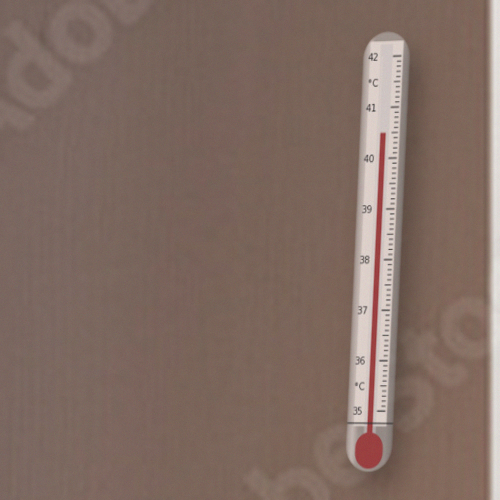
40.5 °C
